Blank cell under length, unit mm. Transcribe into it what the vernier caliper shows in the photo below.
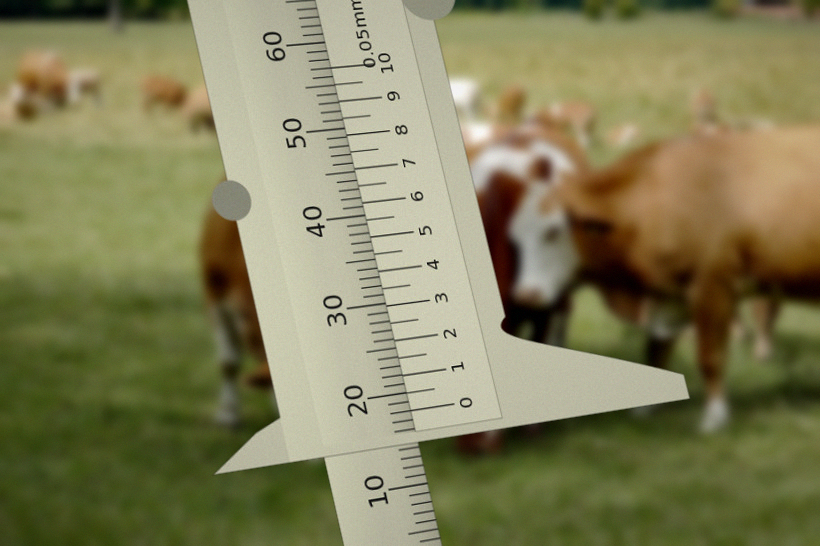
18.0 mm
